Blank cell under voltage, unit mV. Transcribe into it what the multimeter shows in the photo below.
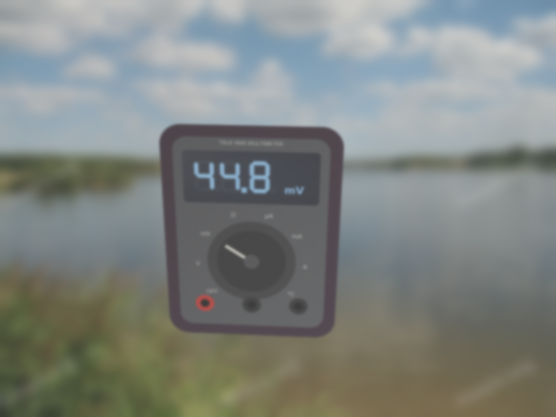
44.8 mV
